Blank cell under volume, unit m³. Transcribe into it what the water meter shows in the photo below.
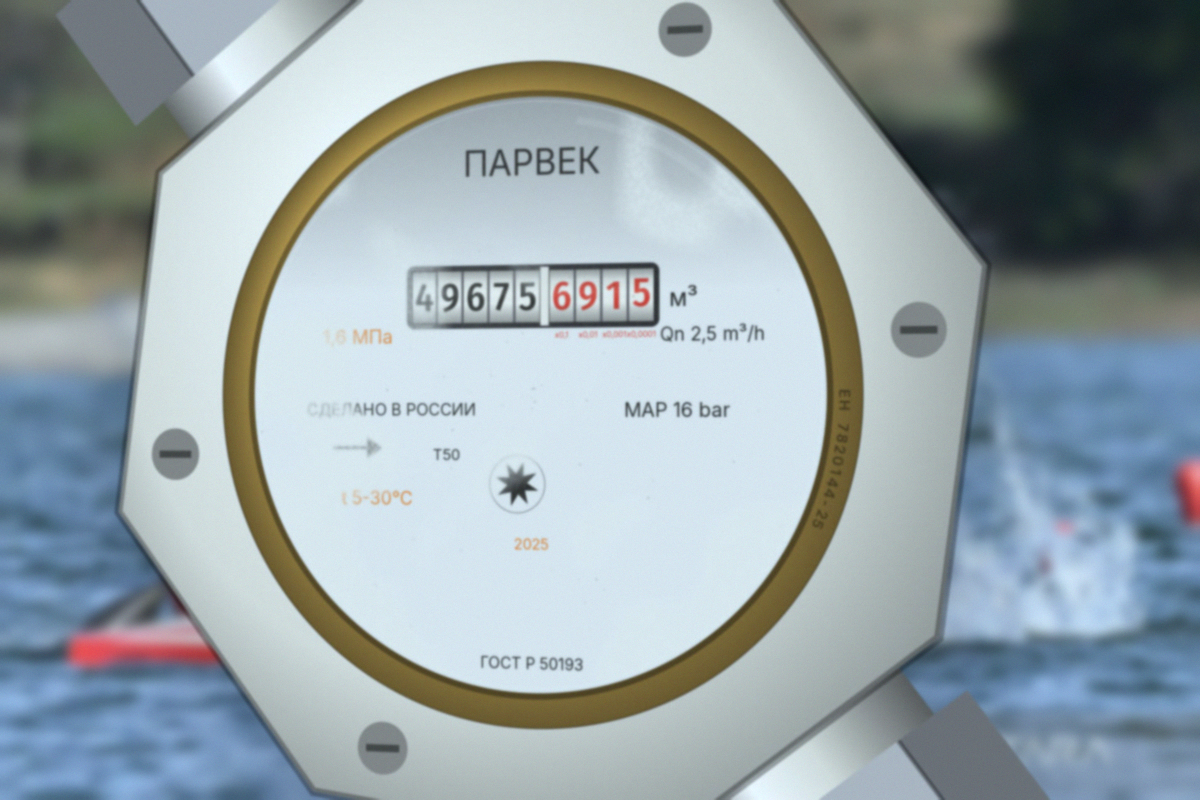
49675.6915 m³
